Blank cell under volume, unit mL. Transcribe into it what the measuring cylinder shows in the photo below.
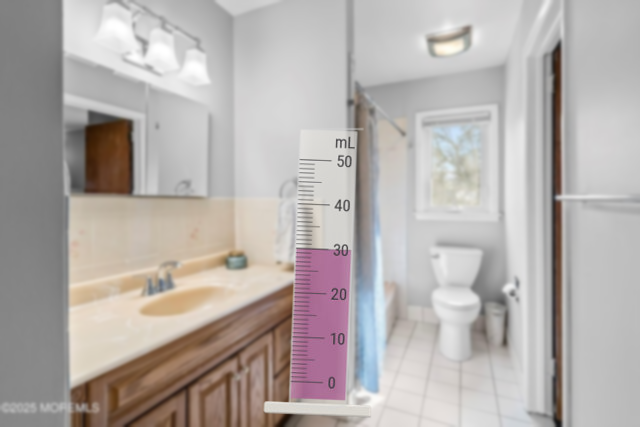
30 mL
